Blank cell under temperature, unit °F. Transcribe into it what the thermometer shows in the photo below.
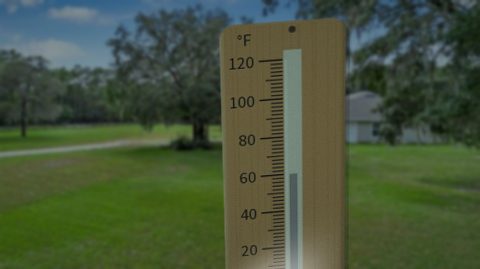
60 °F
